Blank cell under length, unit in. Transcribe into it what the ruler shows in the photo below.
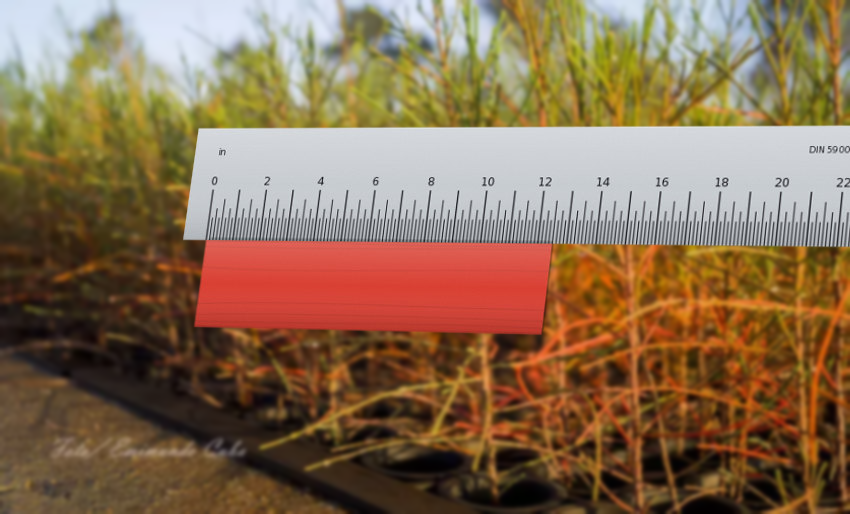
12.5 in
